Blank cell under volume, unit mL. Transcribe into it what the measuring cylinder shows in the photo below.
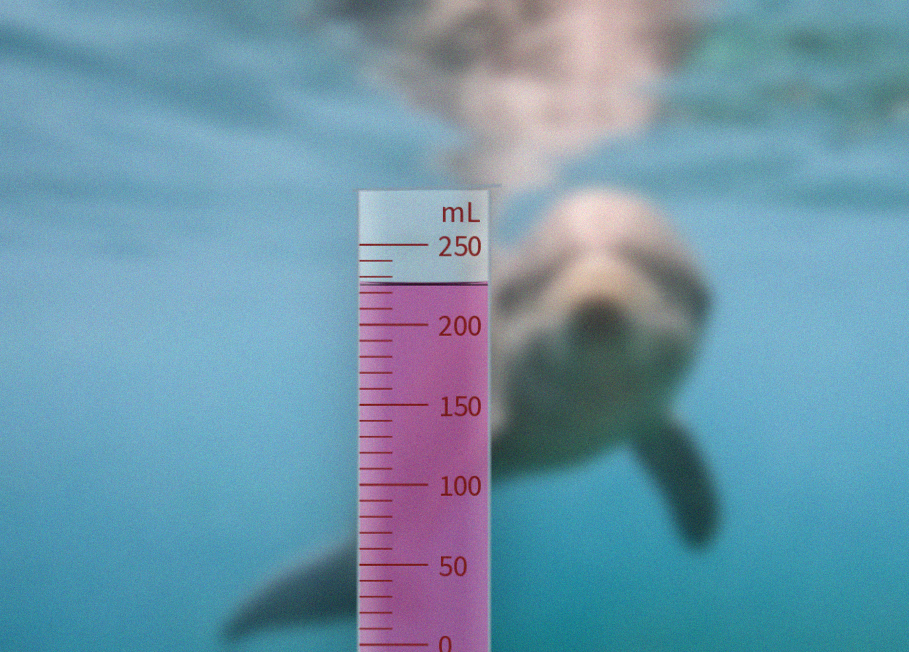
225 mL
